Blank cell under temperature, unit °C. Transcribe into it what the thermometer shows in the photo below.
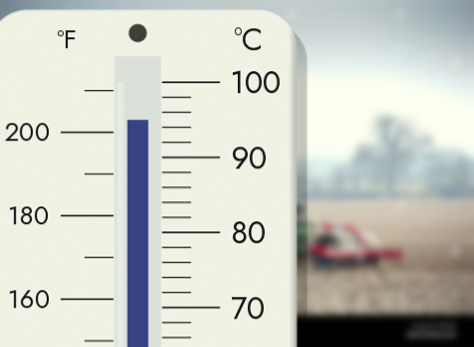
95 °C
